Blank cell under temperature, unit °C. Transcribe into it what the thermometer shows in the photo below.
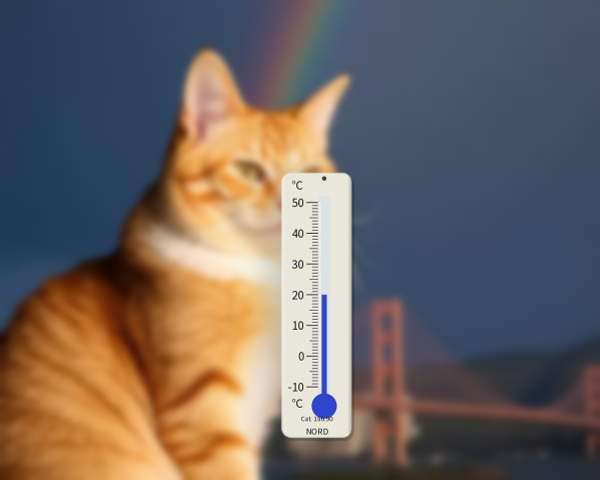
20 °C
